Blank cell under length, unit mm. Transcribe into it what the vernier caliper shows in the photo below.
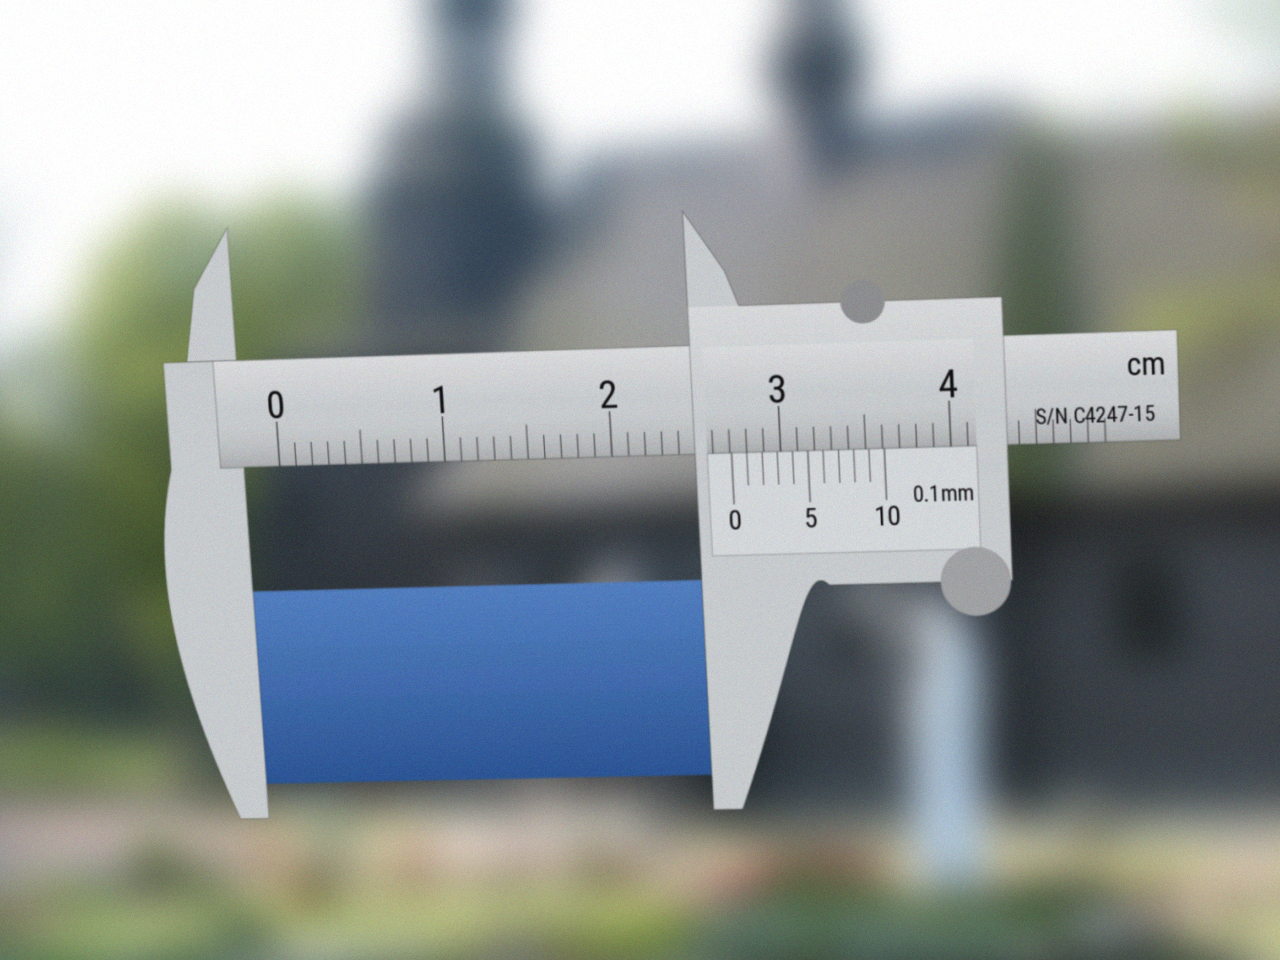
27.1 mm
